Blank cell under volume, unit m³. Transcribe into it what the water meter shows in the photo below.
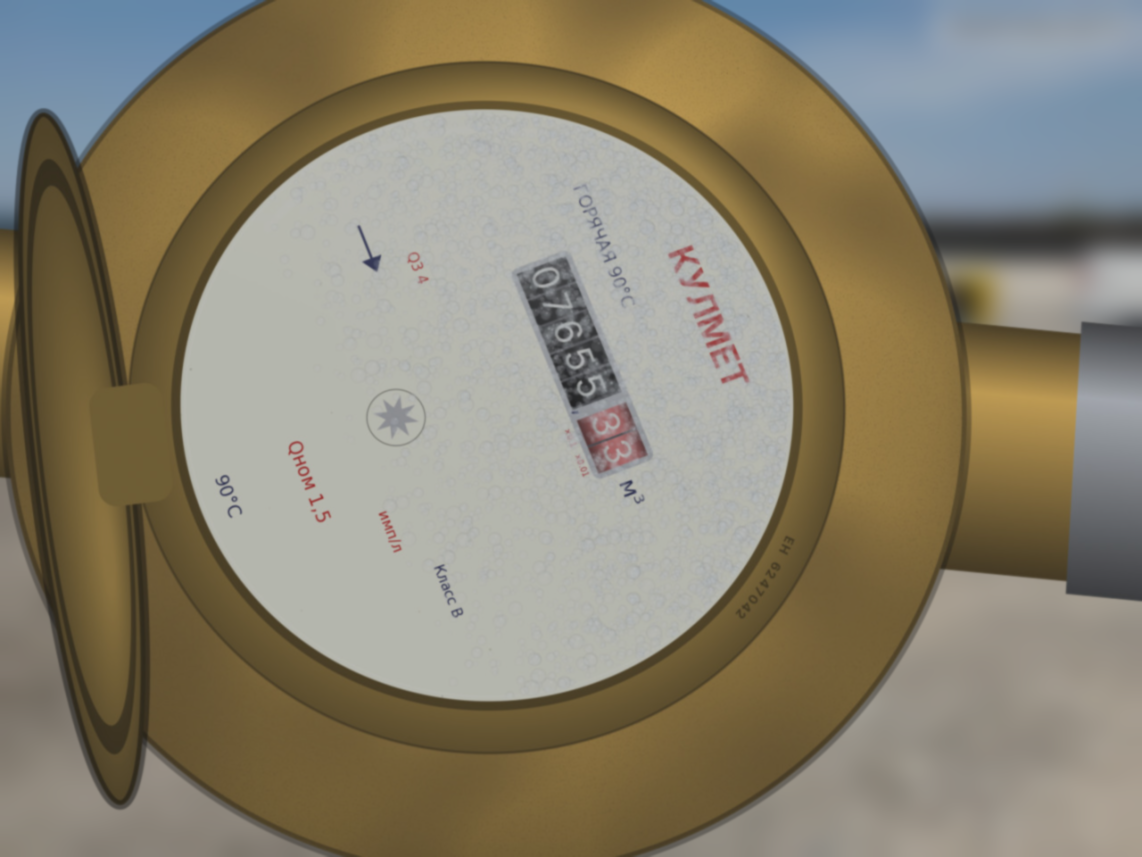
7655.33 m³
